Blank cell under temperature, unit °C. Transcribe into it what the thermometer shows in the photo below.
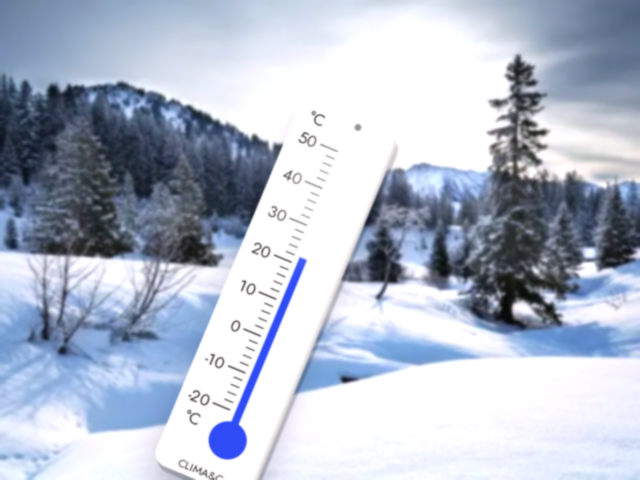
22 °C
